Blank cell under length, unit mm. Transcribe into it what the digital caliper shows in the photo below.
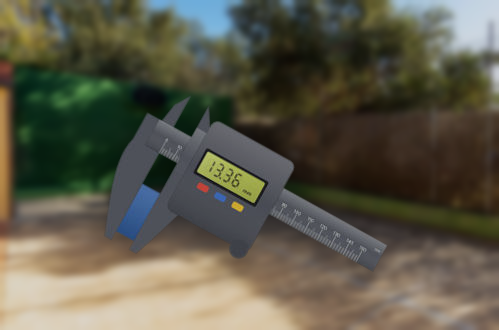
13.36 mm
